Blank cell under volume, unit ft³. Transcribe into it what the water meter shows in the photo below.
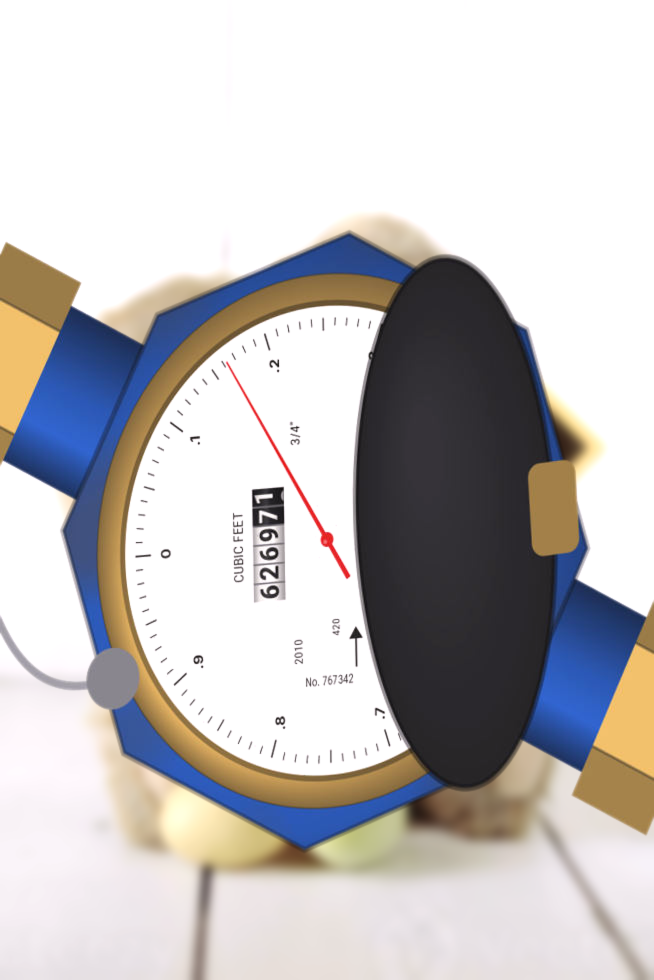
626971.16 ft³
